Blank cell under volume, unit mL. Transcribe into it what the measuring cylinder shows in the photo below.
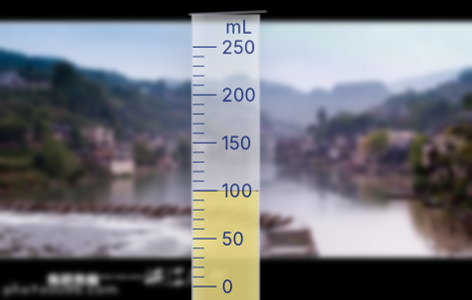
100 mL
